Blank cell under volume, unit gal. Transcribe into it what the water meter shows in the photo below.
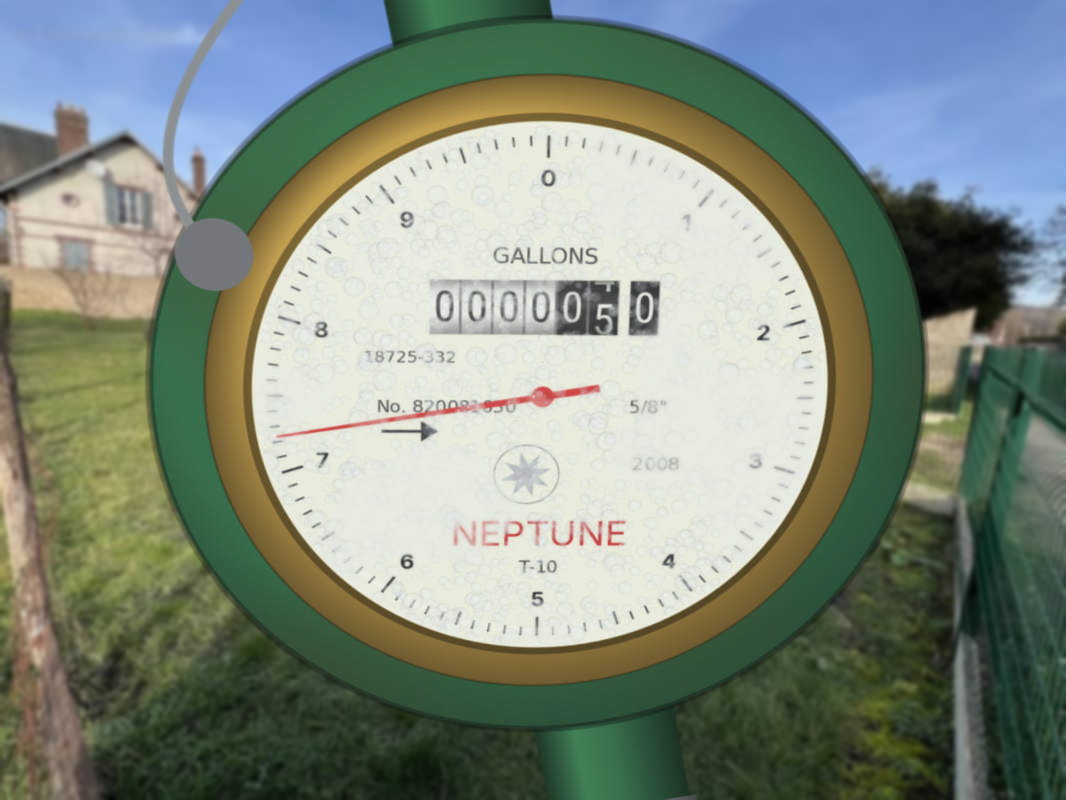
47.2 gal
